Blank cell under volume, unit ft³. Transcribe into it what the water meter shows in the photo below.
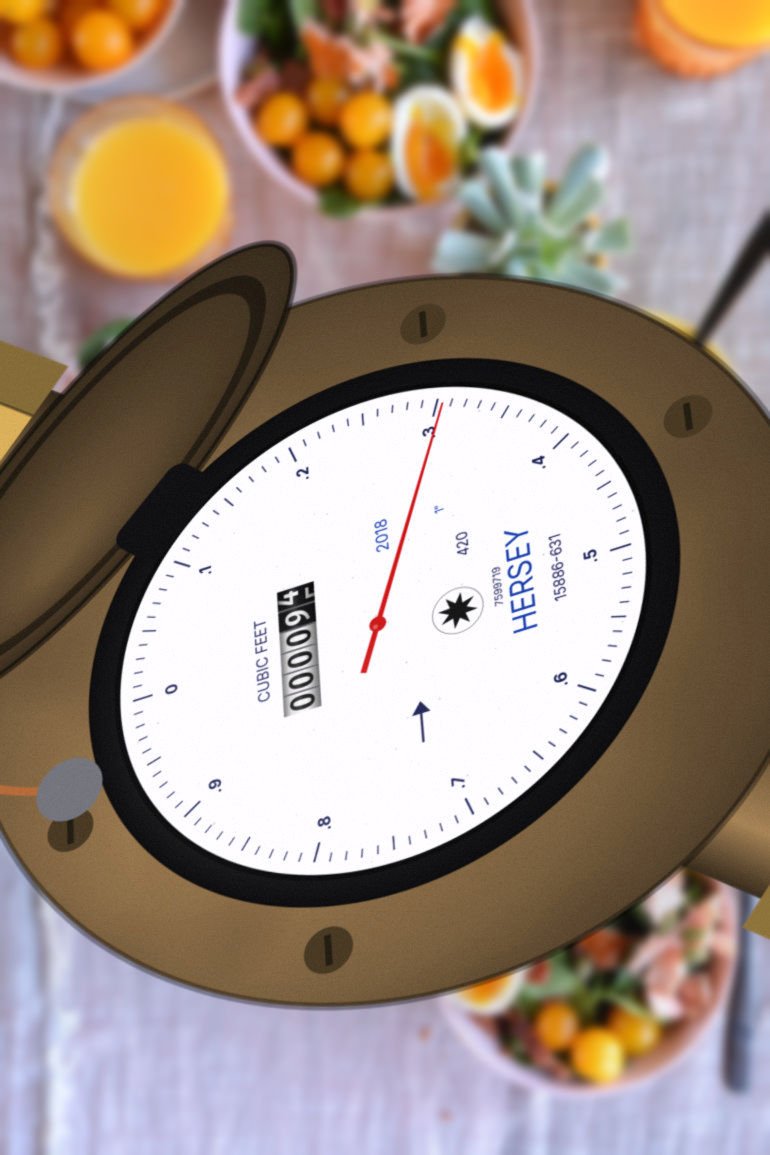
94.30 ft³
